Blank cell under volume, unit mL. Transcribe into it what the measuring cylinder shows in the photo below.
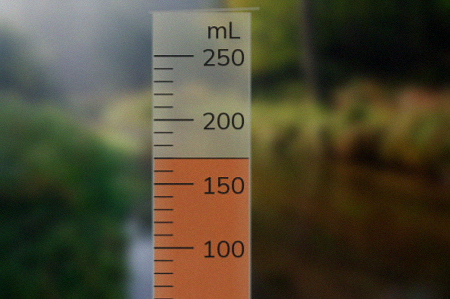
170 mL
